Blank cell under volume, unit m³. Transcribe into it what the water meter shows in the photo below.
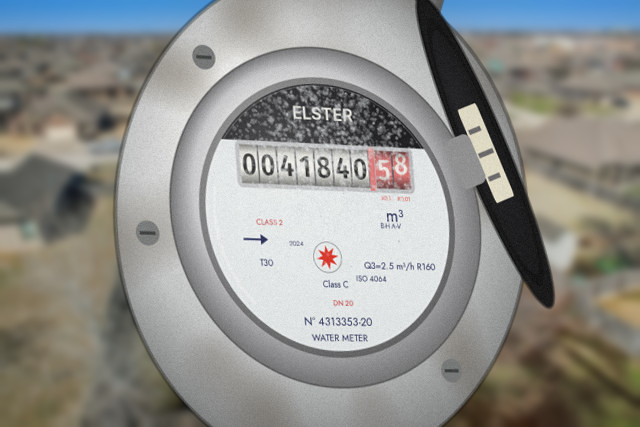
41840.58 m³
